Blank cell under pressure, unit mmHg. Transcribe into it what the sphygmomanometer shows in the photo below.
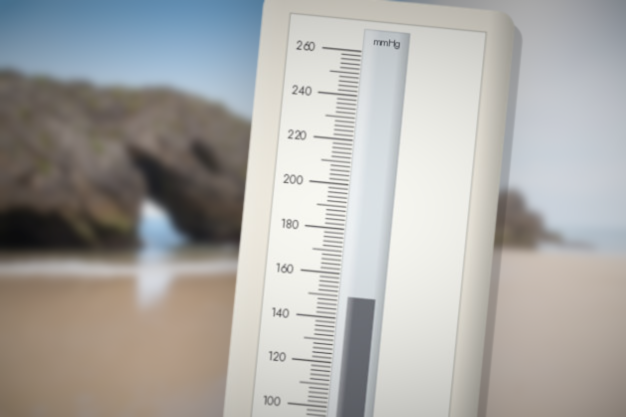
150 mmHg
